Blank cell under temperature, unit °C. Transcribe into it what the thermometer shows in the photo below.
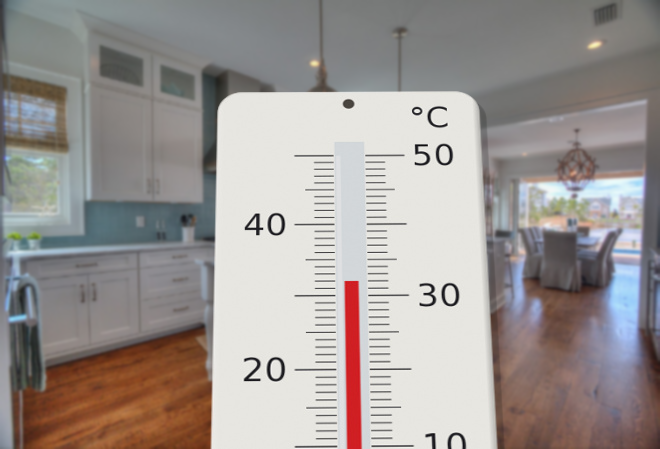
32 °C
